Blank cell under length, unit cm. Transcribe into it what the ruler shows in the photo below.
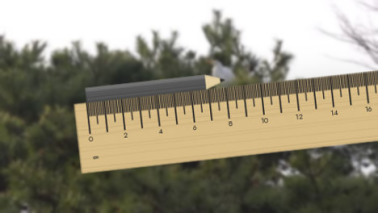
8 cm
